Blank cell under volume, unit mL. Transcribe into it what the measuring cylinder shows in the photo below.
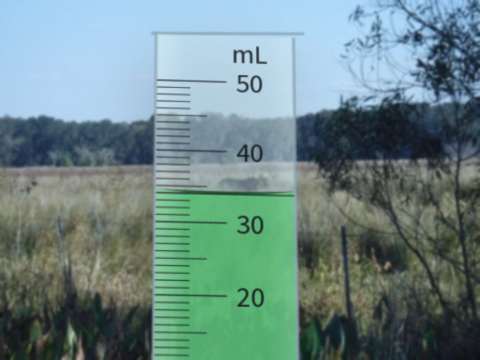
34 mL
